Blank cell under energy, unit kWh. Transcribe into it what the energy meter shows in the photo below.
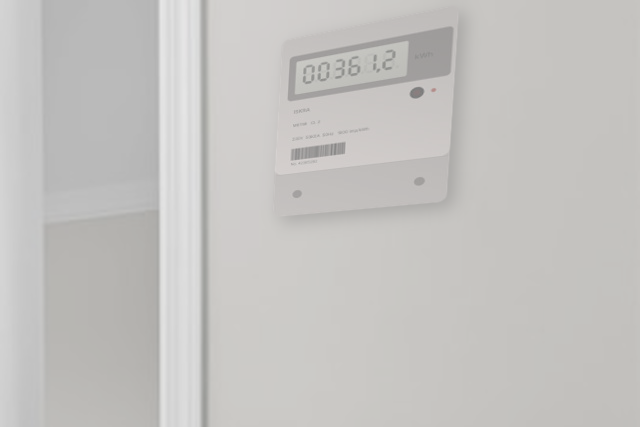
361.2 kWh
